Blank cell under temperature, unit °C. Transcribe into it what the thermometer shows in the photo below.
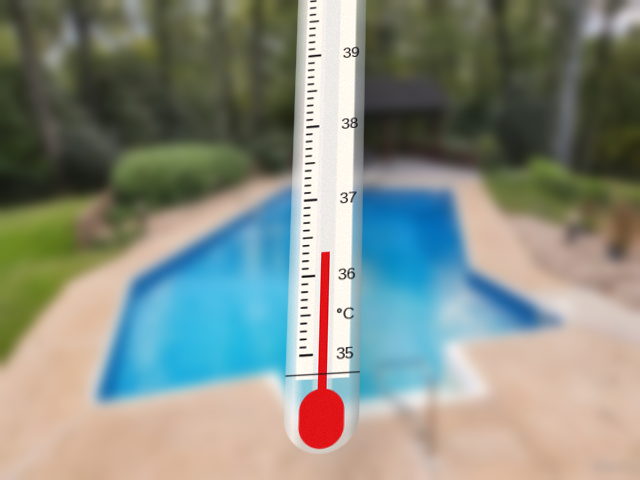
36.3 °C
